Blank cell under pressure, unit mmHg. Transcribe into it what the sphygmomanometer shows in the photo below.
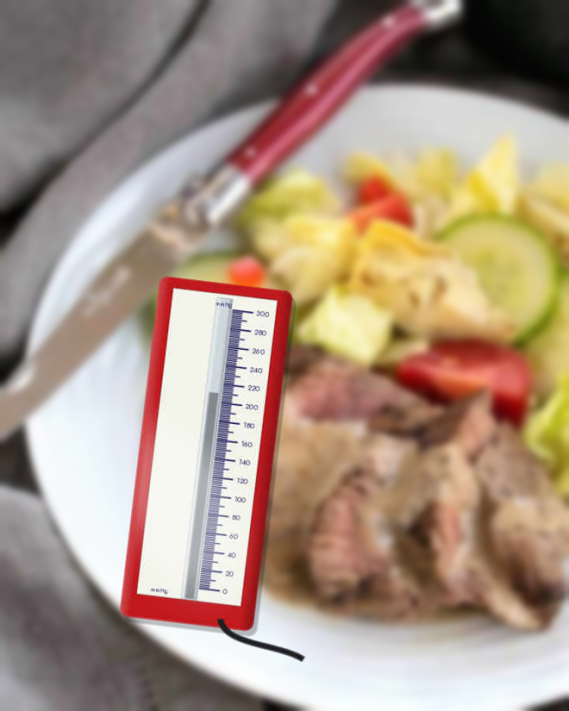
210 mmHg
